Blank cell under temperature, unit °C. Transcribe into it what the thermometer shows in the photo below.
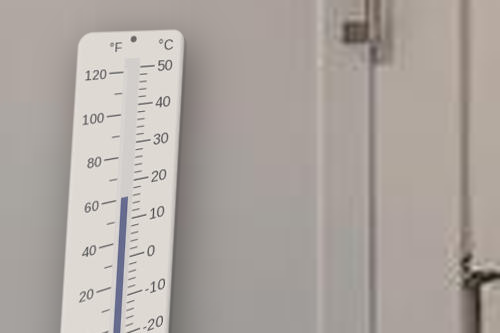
16 °C
